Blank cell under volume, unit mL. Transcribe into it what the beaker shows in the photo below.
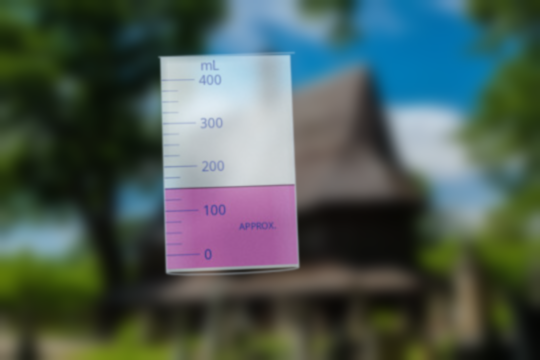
150 mL
